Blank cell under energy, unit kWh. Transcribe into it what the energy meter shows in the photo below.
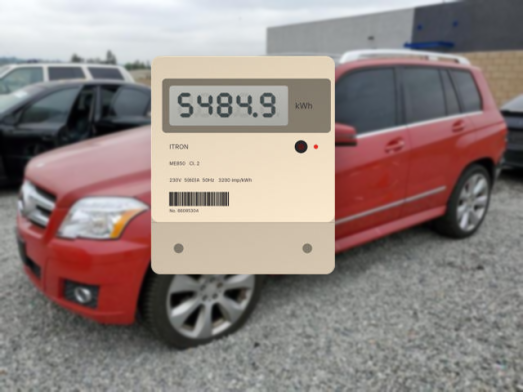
5484.9 kWh
